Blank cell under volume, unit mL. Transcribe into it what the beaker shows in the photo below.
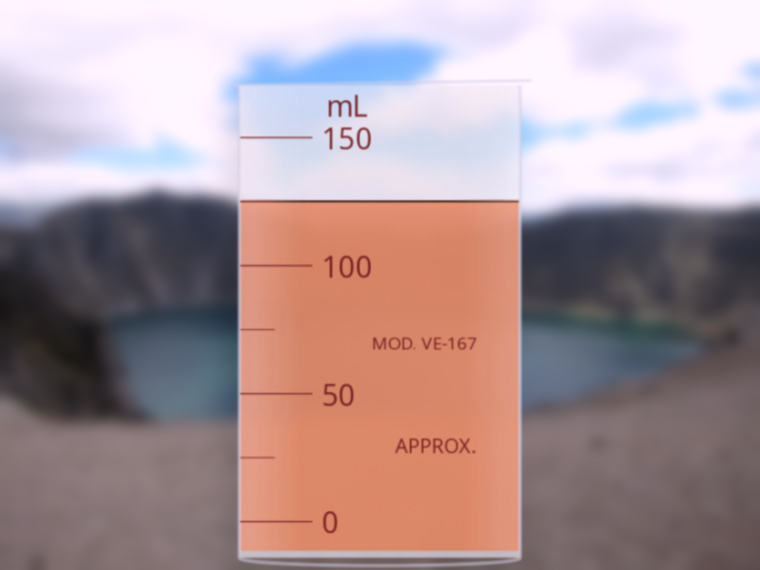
125 mL
